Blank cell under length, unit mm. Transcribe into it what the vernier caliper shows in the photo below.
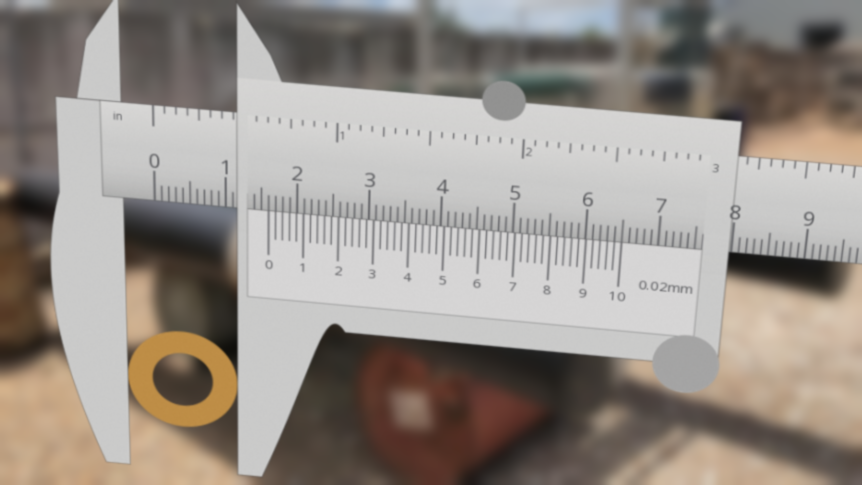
16.0 mm
